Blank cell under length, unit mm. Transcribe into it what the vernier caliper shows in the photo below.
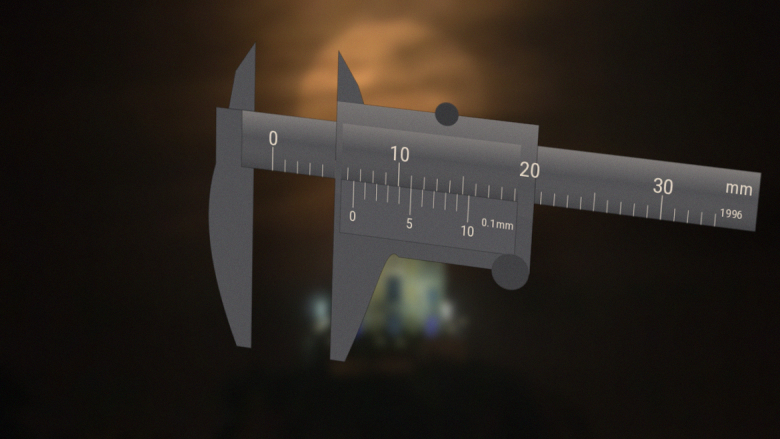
6.5 mm
